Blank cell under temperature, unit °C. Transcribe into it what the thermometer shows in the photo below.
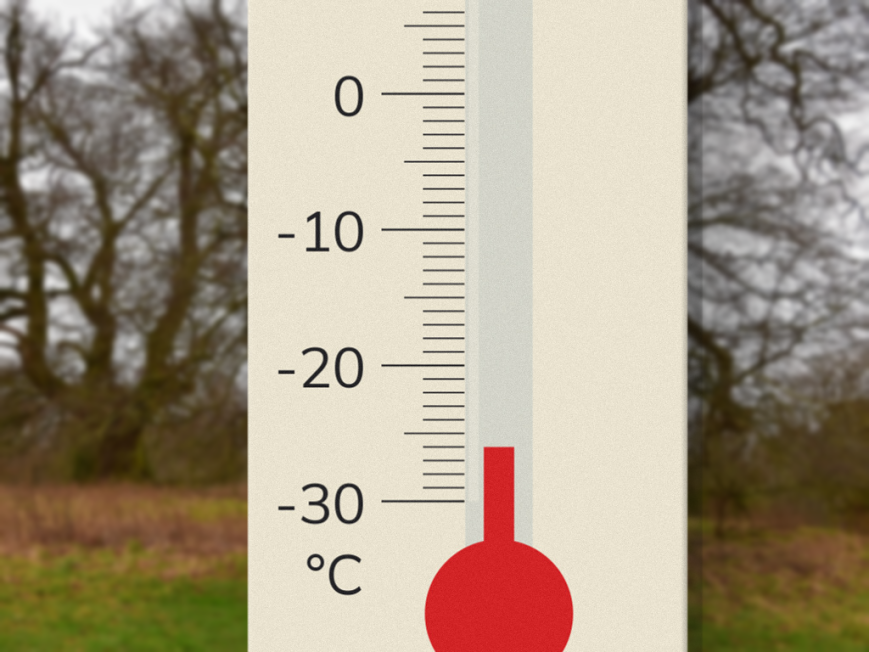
-26 °C
